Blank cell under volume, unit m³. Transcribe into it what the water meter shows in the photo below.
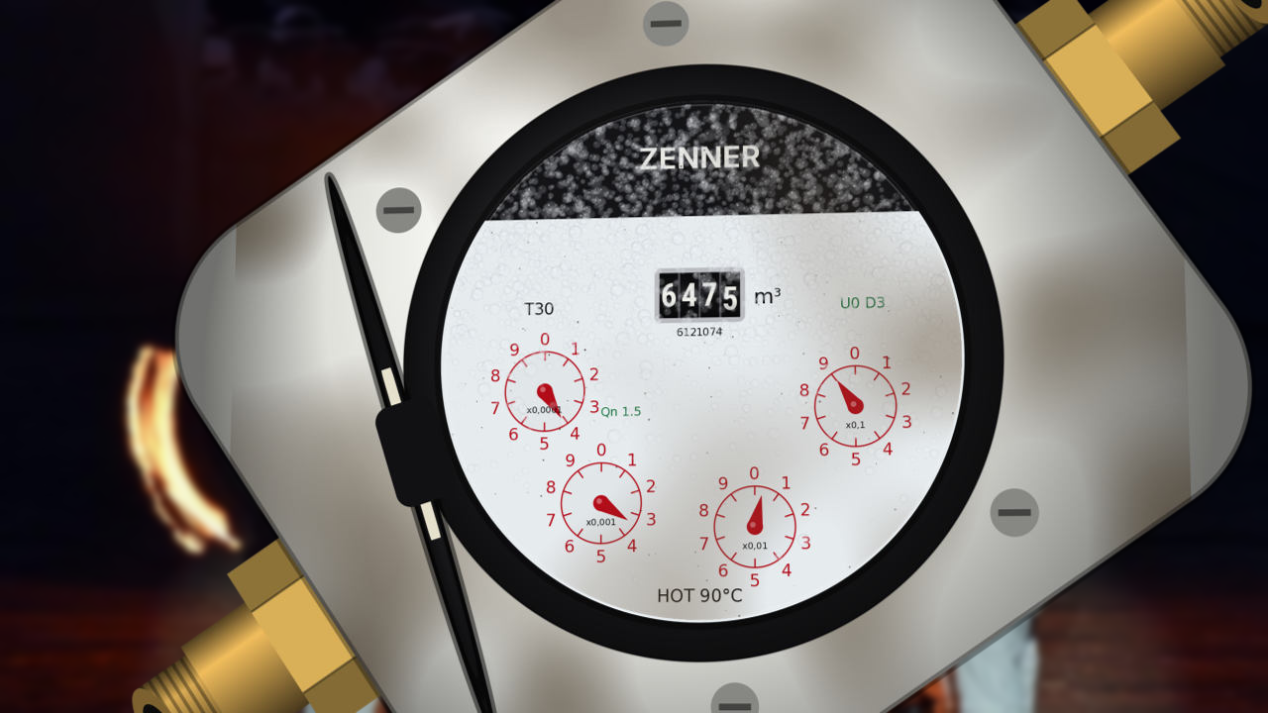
6474.9034 m³
